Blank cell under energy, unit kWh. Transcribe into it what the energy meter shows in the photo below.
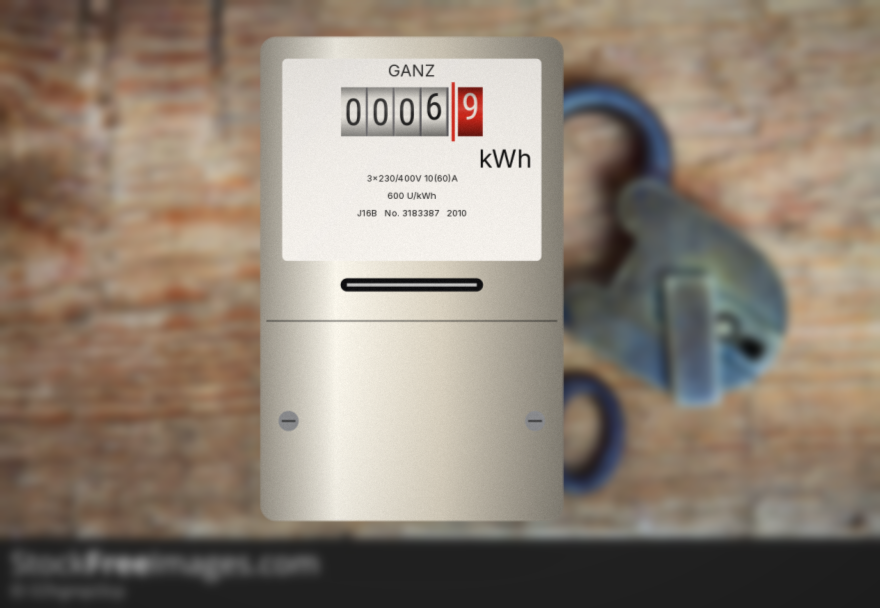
6.9 kWh
